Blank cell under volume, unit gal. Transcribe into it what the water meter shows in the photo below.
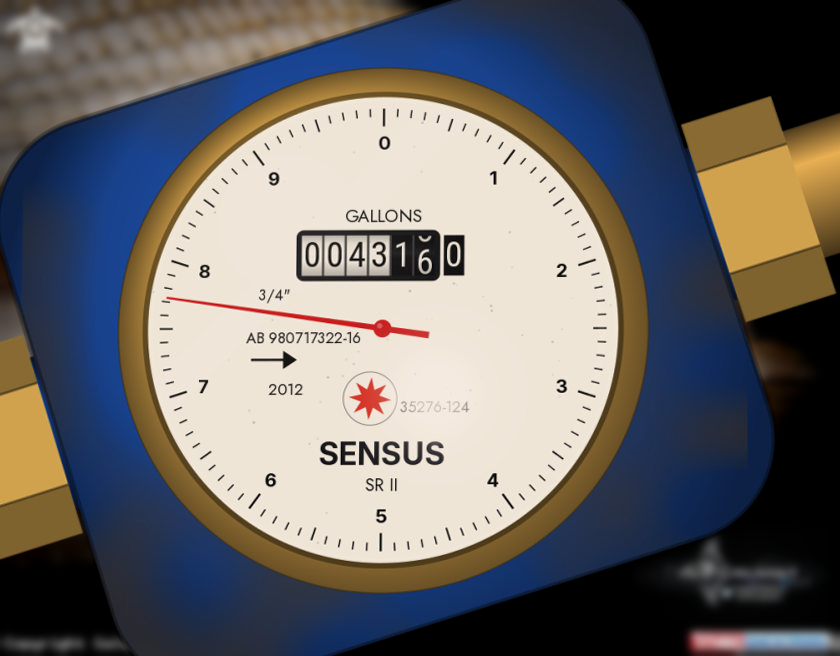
43157.7 gal
